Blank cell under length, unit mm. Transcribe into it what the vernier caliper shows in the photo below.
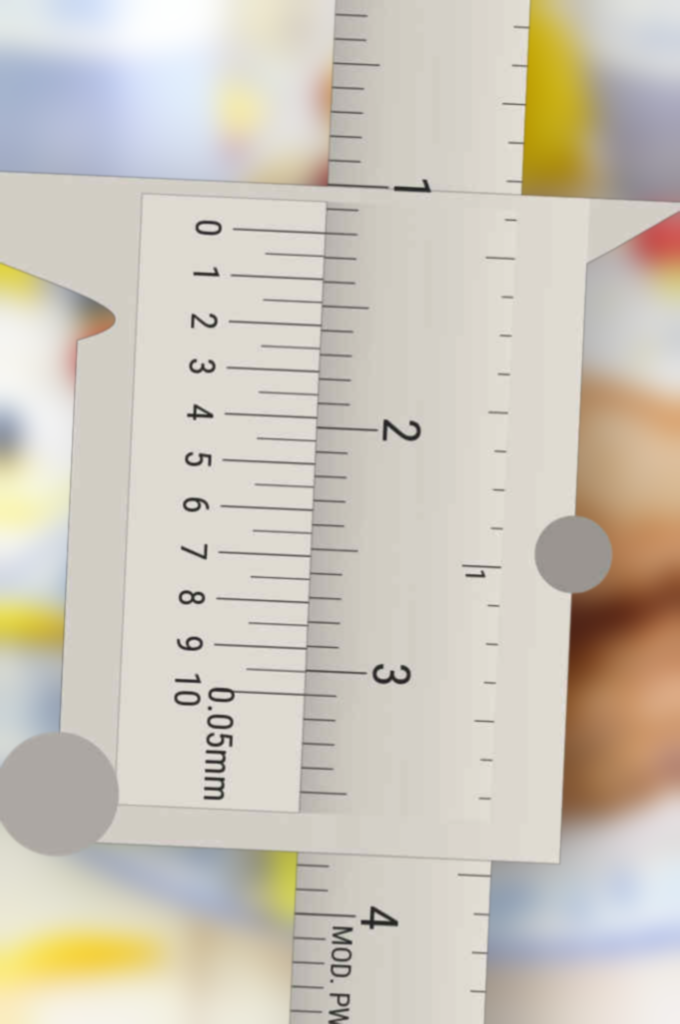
12.0 mm
